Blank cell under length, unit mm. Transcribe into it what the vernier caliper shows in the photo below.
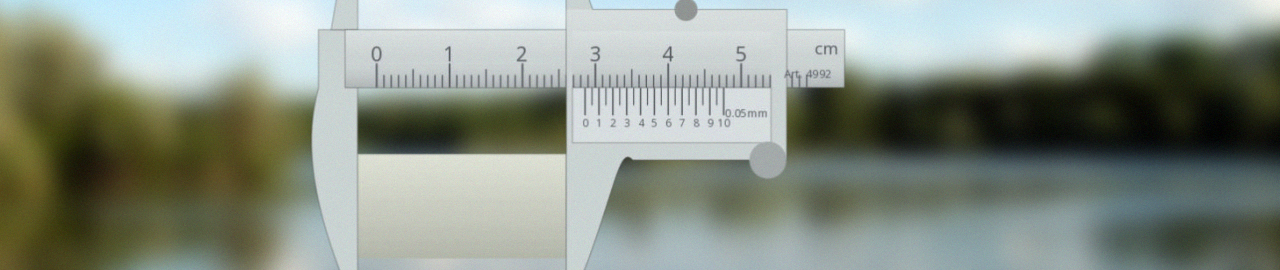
28.6 mm
